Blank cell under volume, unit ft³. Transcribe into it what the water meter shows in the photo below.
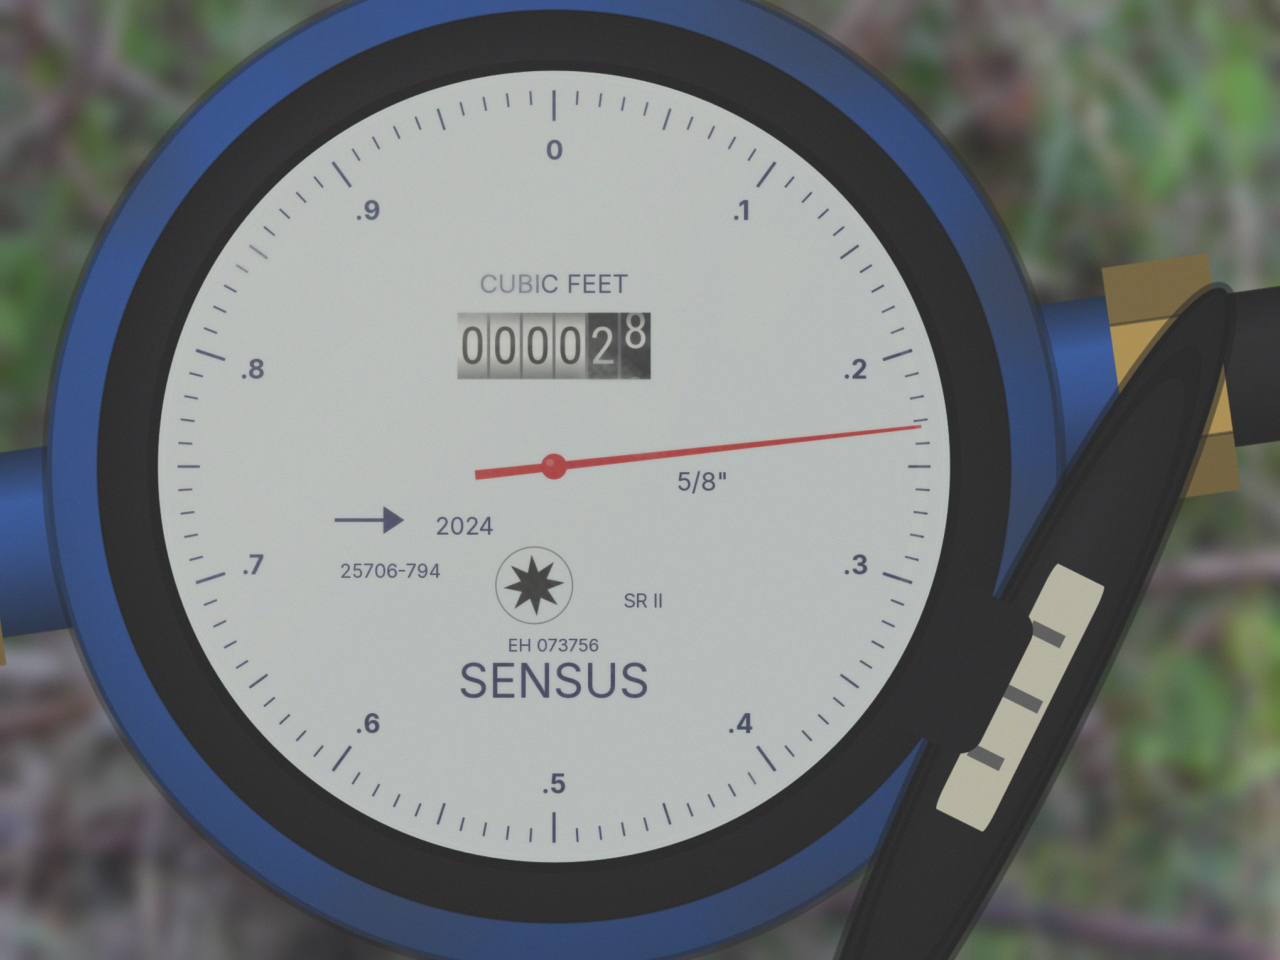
28.23 ft³
